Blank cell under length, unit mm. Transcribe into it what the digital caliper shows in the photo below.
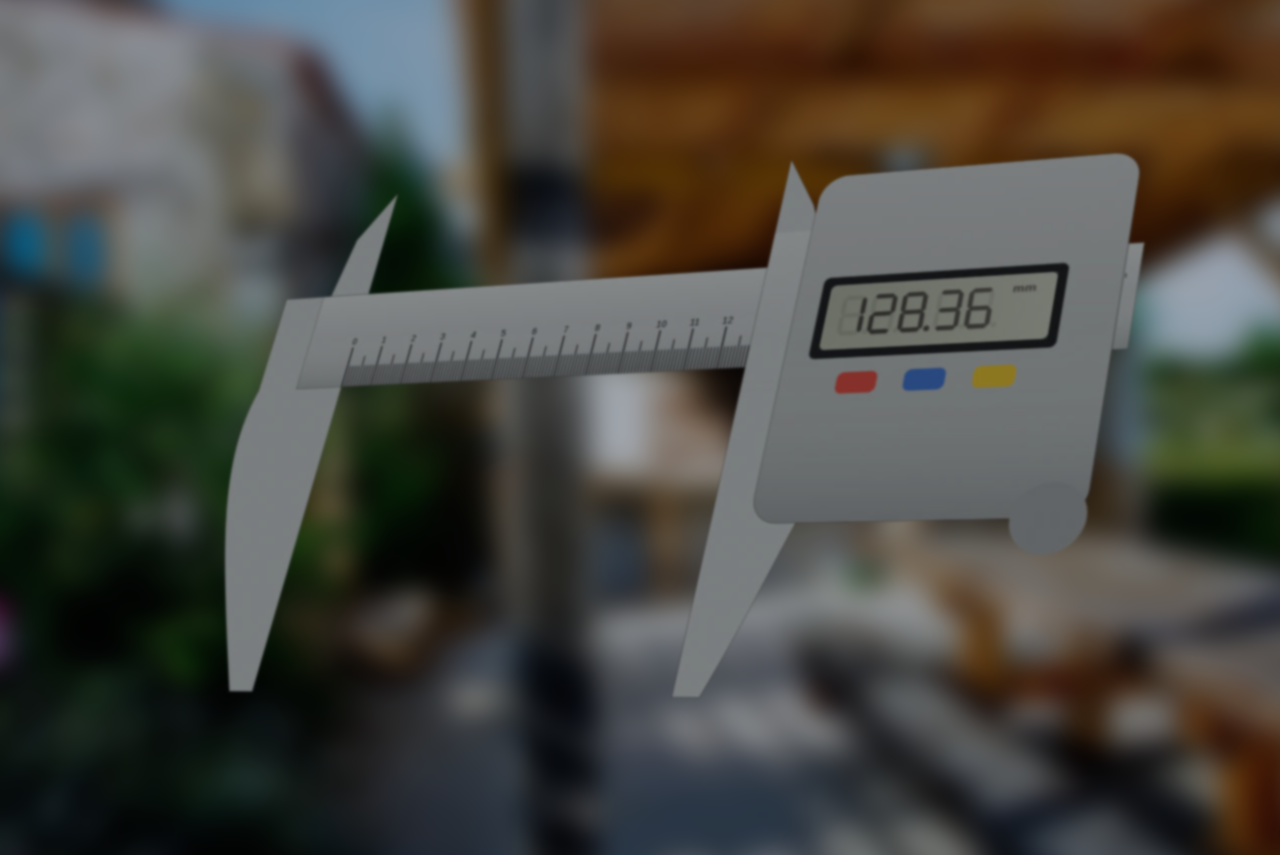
128.36 mm
